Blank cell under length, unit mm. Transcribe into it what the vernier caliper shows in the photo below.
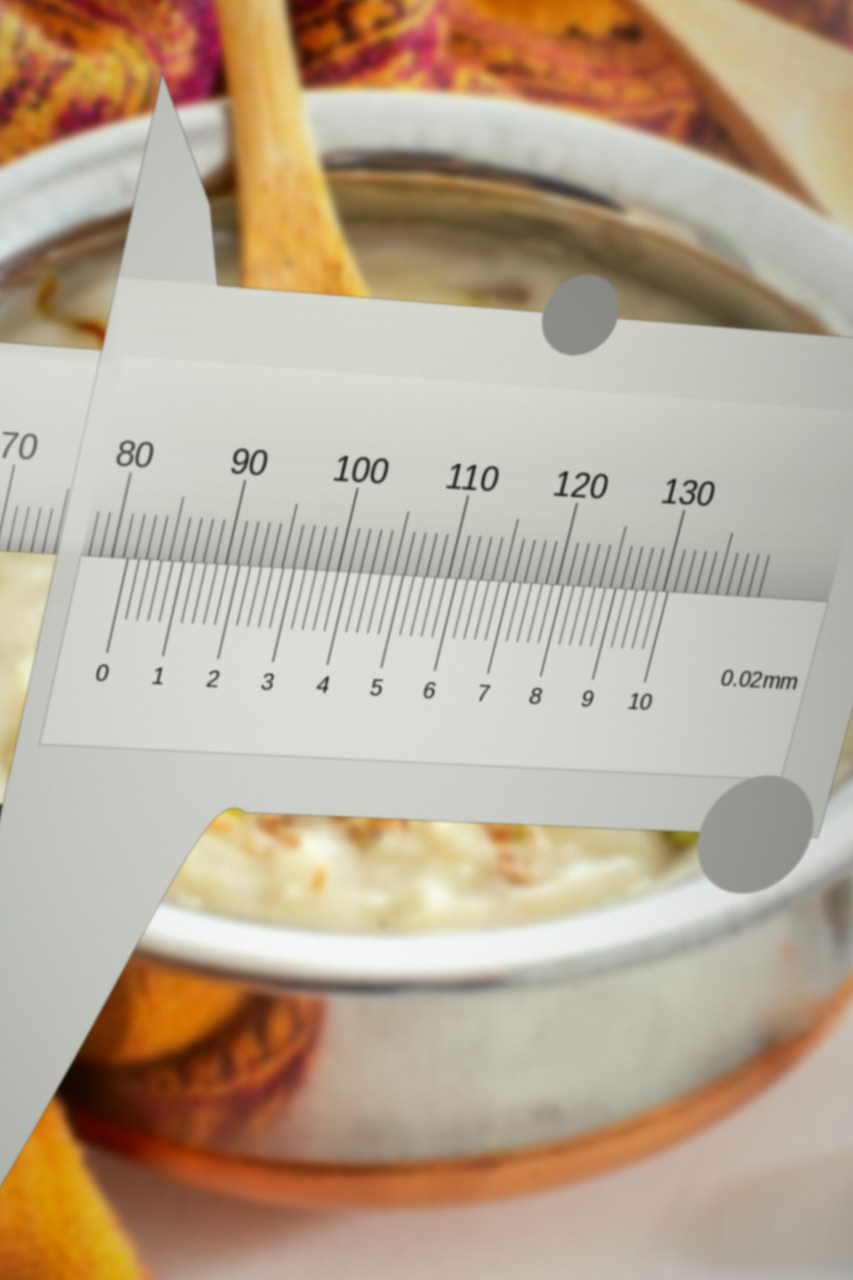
81.4 mm
